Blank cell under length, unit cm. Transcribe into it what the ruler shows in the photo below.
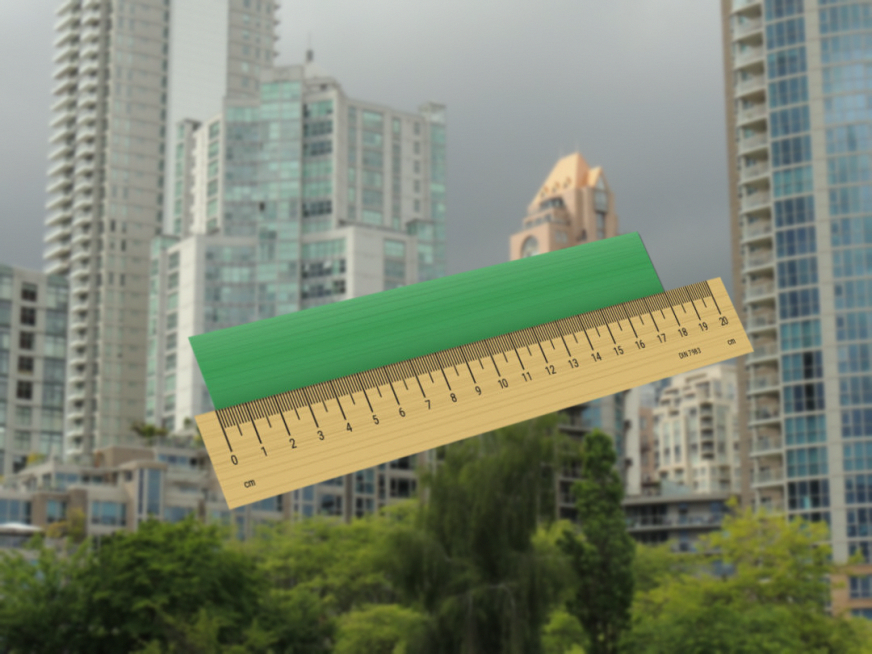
18 cm
